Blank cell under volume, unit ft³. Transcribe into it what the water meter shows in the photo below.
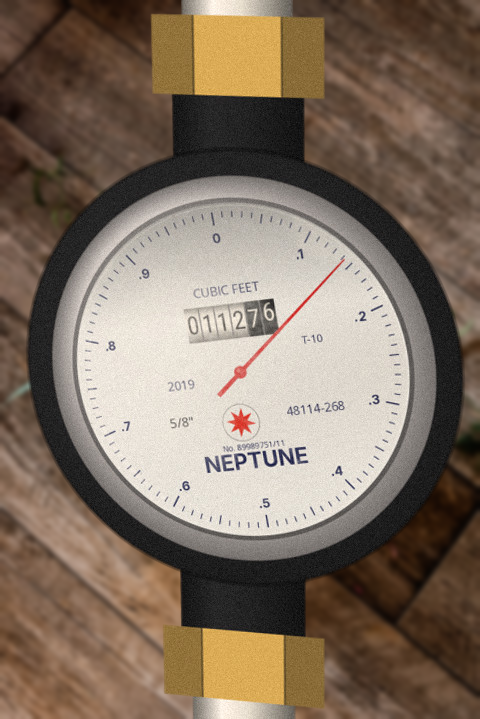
11276.14 ft³
